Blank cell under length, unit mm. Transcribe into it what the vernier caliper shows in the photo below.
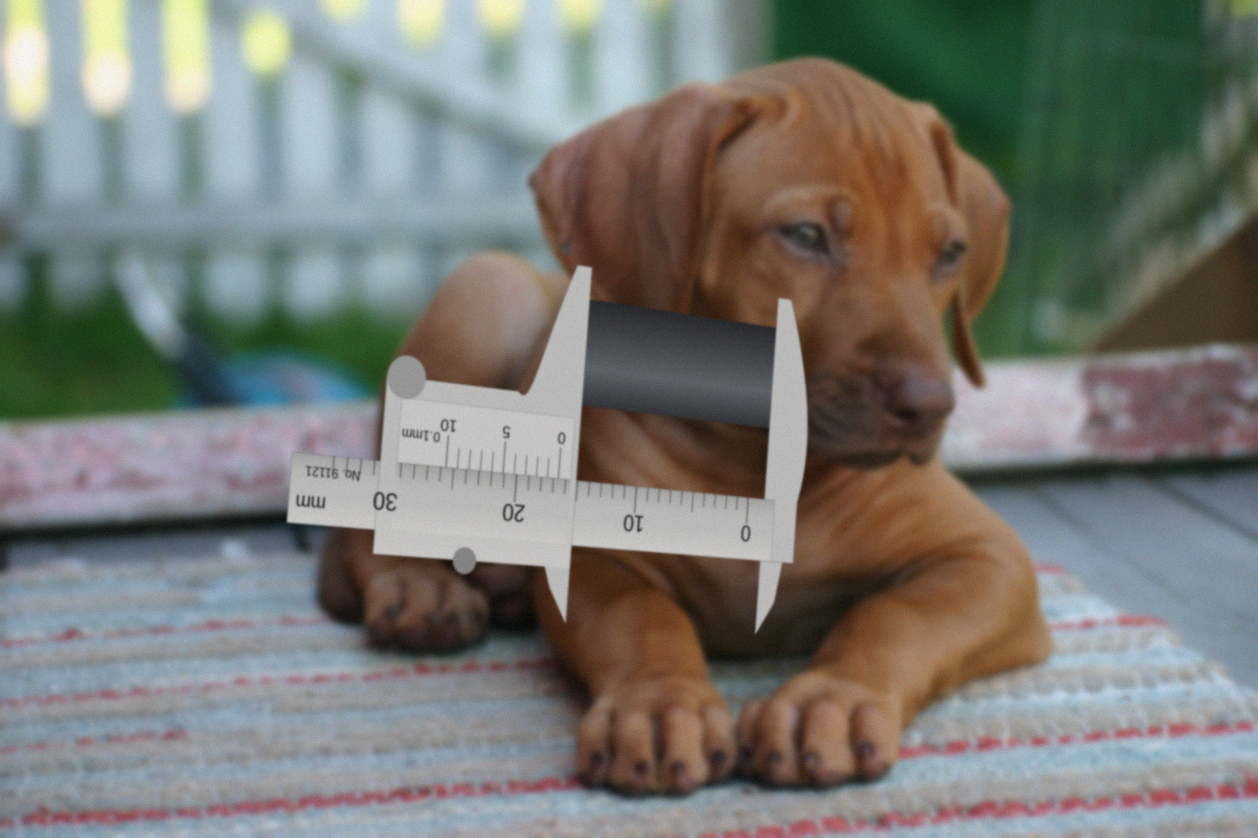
16.6 mm
